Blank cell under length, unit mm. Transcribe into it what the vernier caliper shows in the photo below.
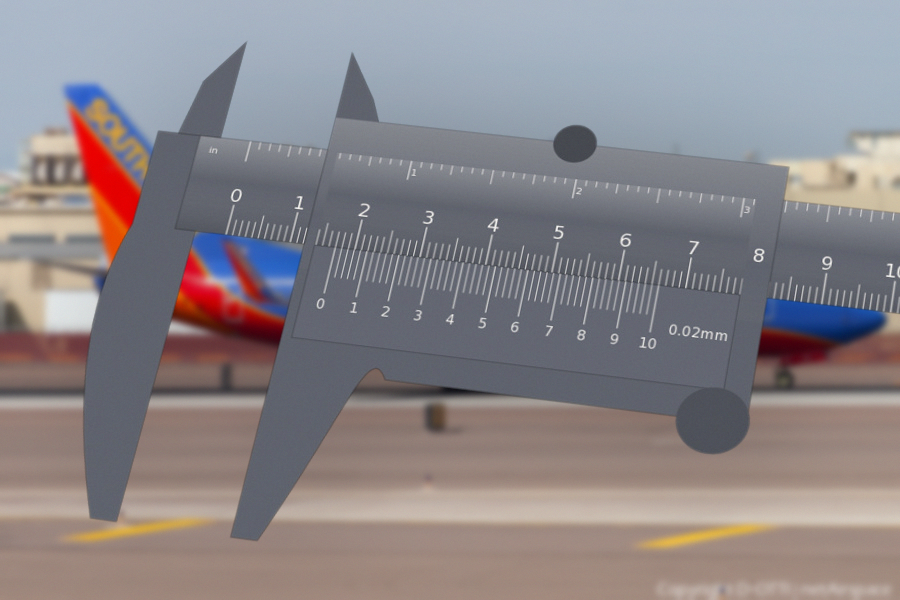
17.0 mm
